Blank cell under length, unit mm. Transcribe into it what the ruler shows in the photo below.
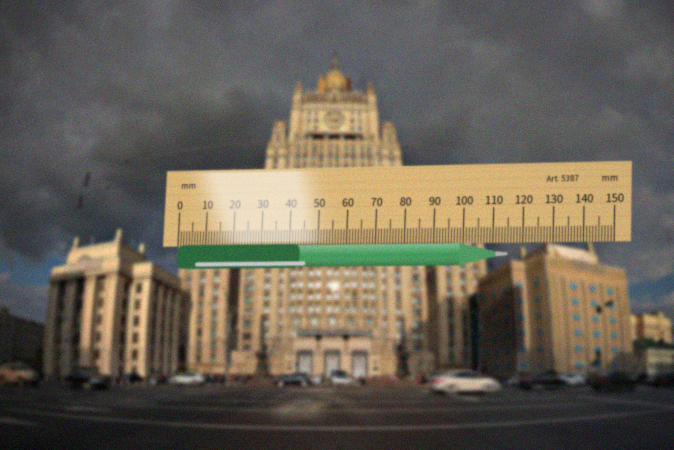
115 mm
